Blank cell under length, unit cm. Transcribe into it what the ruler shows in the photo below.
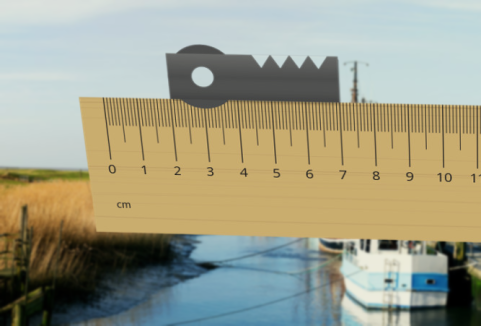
5 cm
